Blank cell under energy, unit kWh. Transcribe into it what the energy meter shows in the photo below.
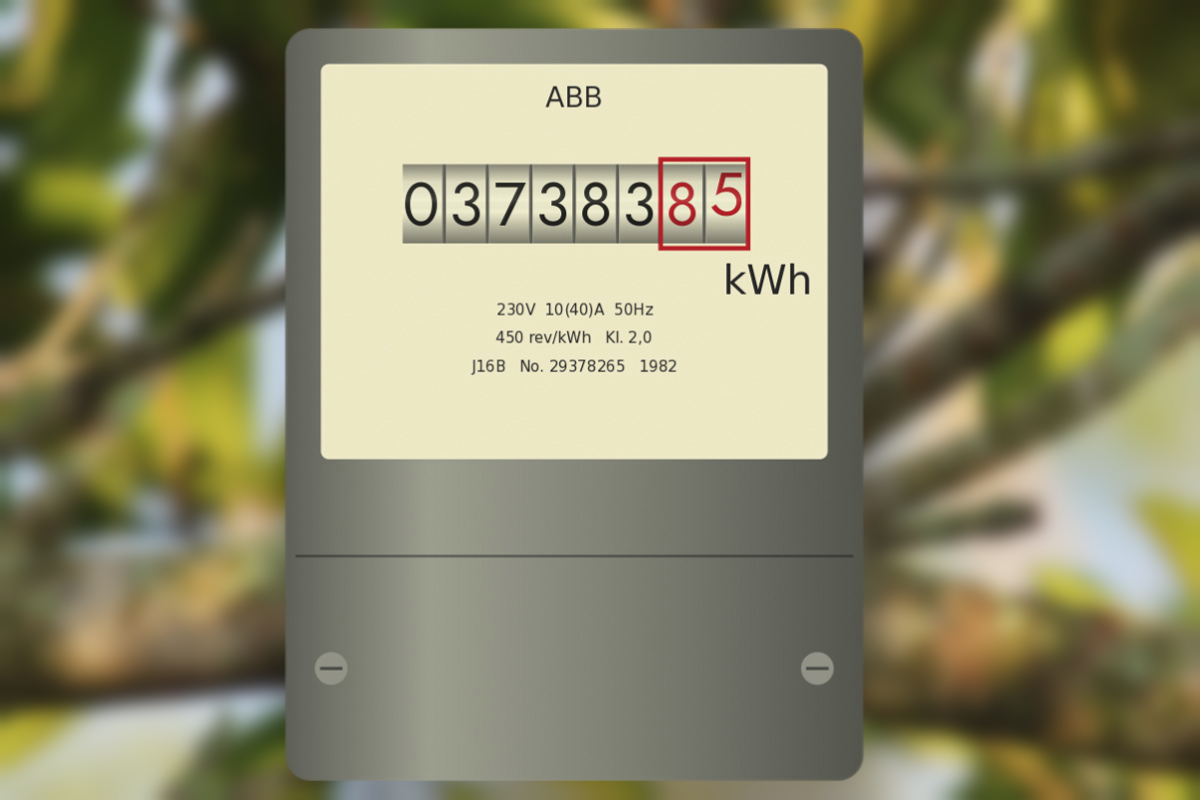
37383.85 kWh
